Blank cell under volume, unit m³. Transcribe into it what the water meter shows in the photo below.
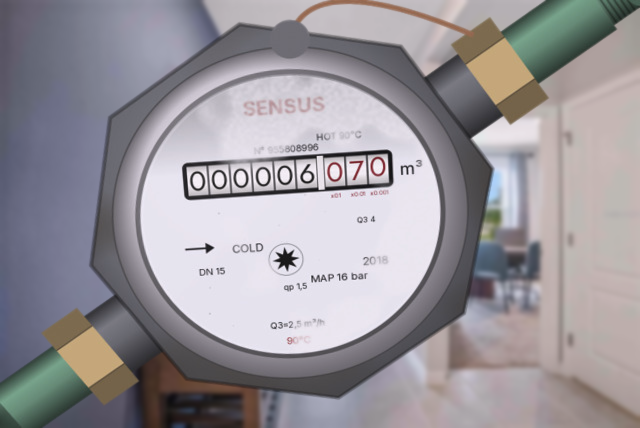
6.070 m³
